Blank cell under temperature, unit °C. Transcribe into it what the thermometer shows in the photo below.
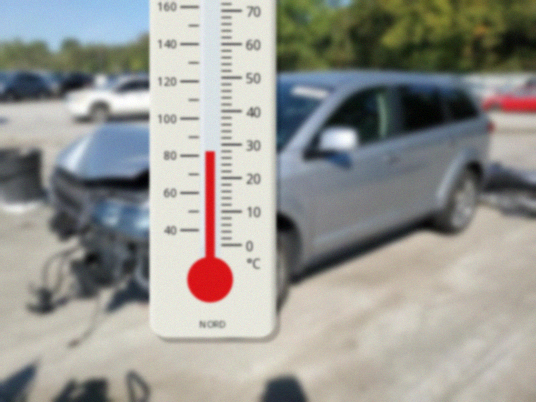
28 °C
